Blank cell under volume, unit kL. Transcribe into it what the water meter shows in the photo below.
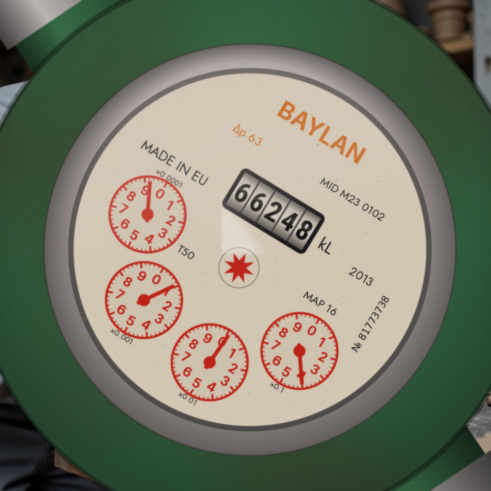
66248.4009 kL
